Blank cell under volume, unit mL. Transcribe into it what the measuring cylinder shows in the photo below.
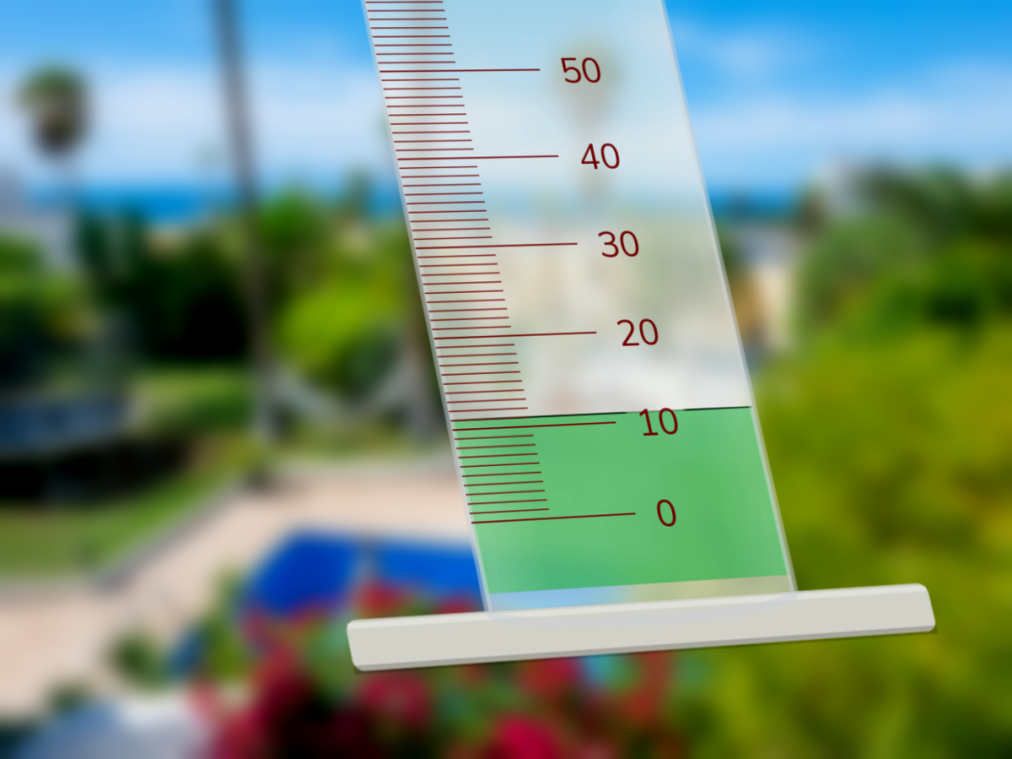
11 mL
